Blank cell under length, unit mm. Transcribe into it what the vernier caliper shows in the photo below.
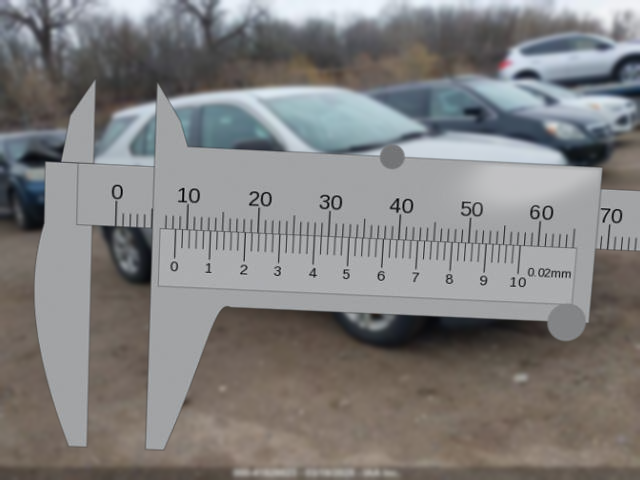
8.4 mm
